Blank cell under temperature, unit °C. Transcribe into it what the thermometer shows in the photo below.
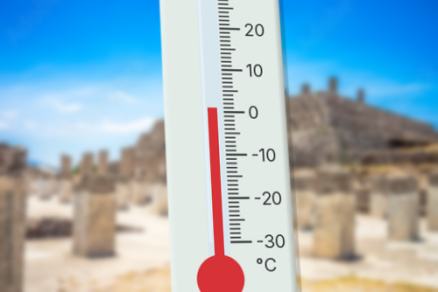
1 °C
